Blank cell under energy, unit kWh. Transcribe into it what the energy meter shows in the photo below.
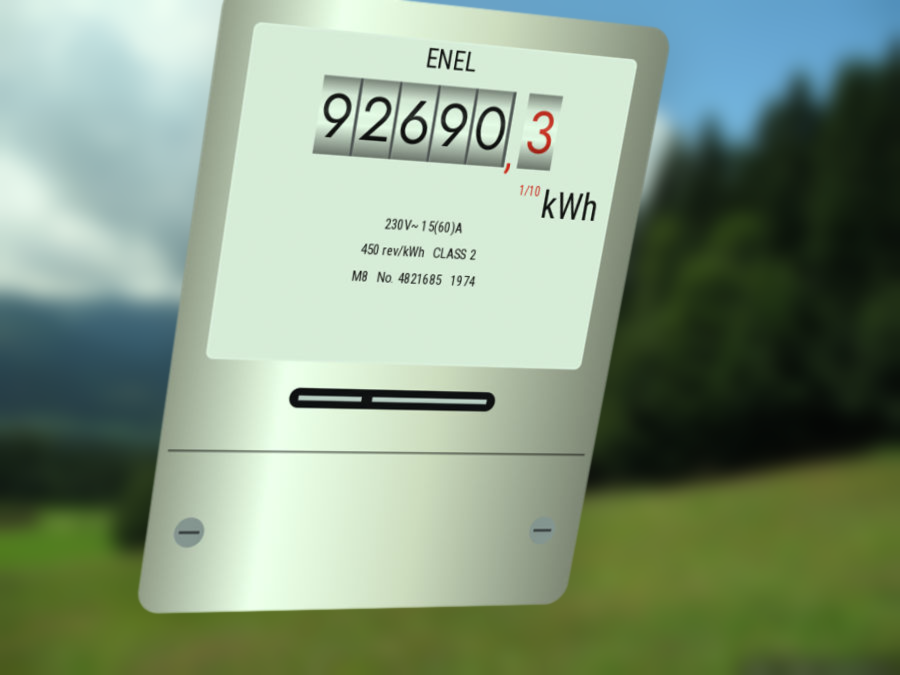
92690.3 kWh
